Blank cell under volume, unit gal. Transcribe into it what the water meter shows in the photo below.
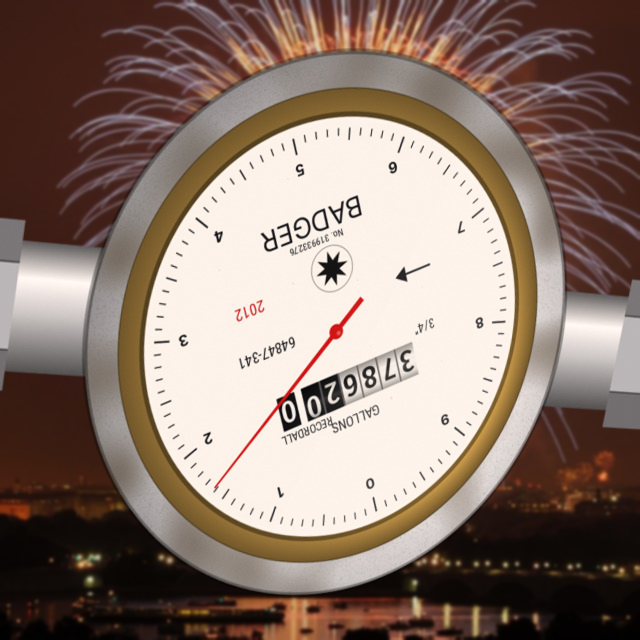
3786201.6 gal
